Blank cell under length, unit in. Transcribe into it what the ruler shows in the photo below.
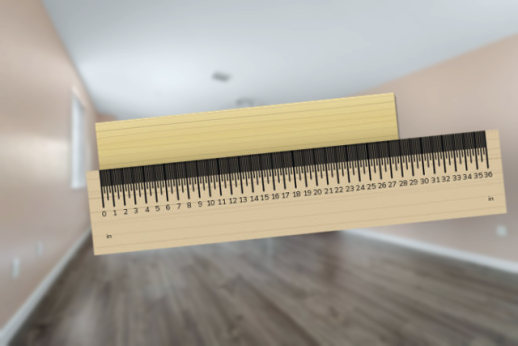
28 in
